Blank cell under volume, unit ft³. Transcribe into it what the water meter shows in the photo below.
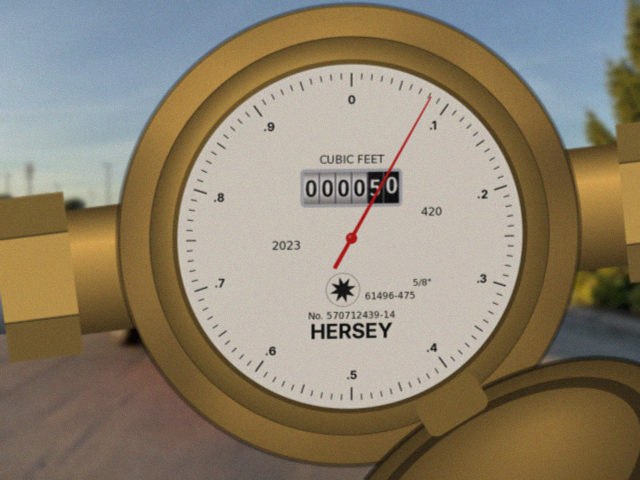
50.08 ft³
